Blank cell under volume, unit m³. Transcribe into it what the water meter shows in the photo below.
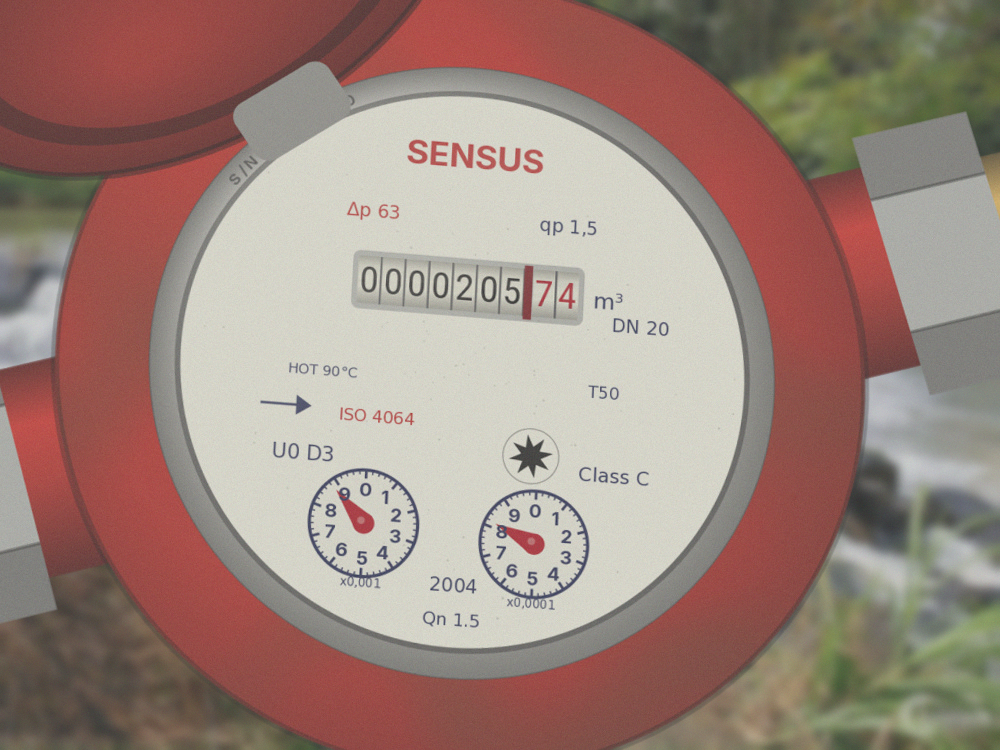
205.7488 m³
